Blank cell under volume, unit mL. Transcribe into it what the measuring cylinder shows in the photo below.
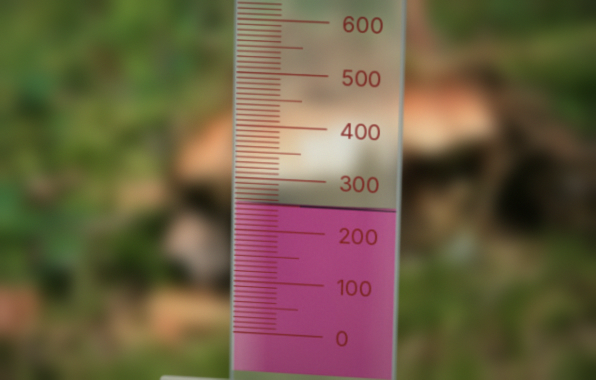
250 mL
